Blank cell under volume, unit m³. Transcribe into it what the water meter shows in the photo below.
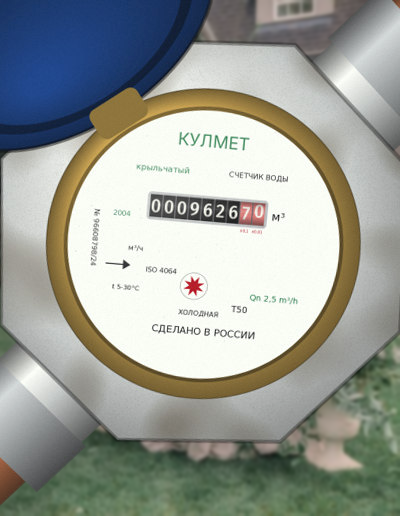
9626.70 m³
